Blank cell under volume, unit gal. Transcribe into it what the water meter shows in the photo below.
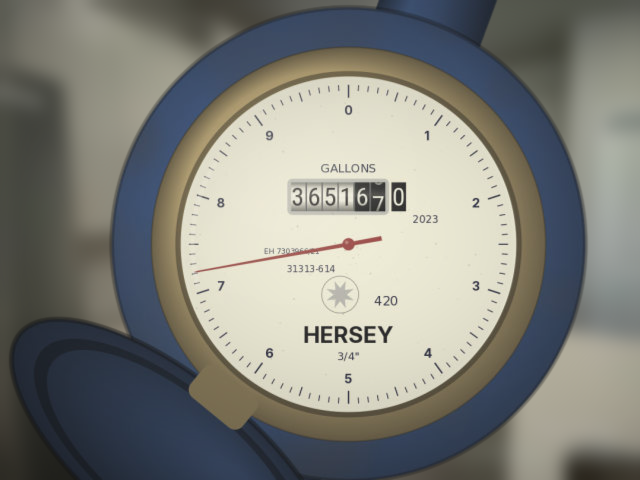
3651667.2 gal
